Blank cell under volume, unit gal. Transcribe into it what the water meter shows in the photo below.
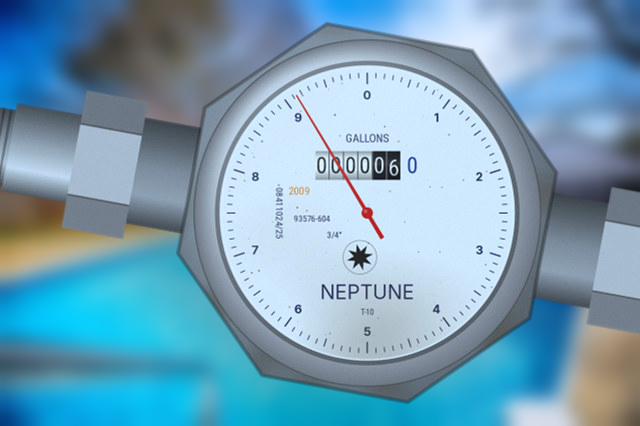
59.1 gal
